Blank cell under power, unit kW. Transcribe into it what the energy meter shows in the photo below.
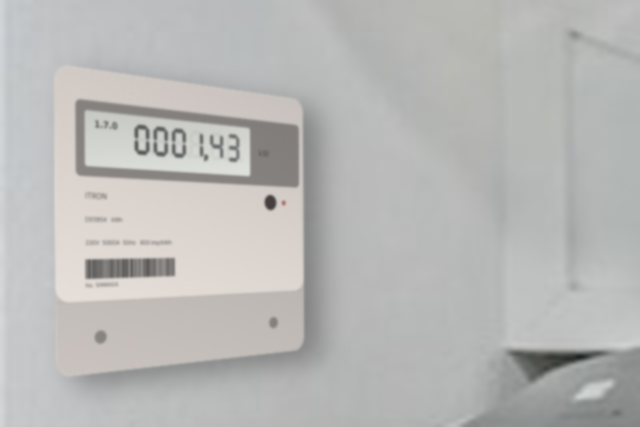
1.43 kW
